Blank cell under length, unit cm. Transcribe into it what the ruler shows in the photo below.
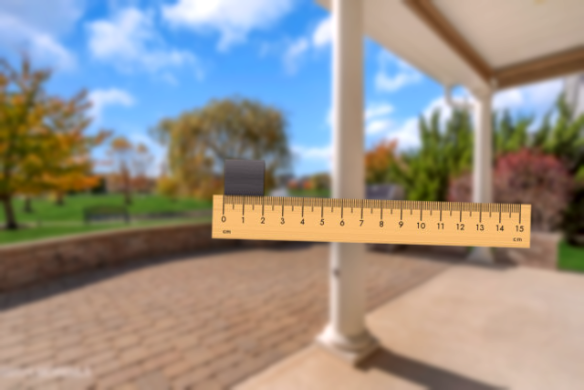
2 cm
